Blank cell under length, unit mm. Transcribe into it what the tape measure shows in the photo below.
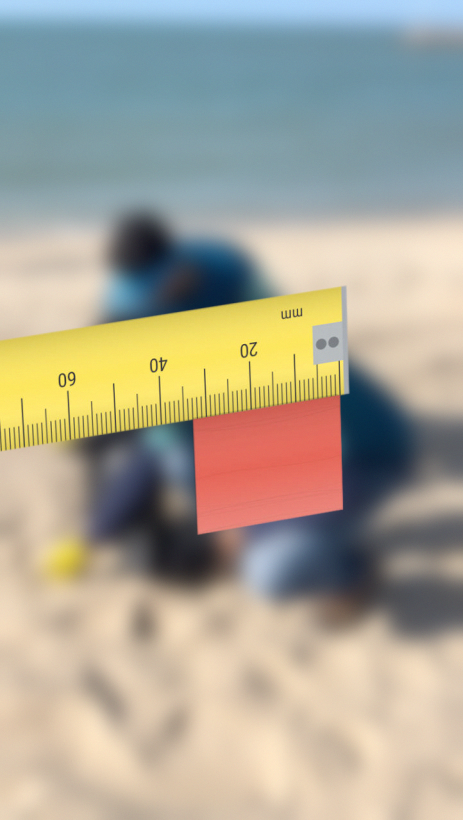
33 mm
